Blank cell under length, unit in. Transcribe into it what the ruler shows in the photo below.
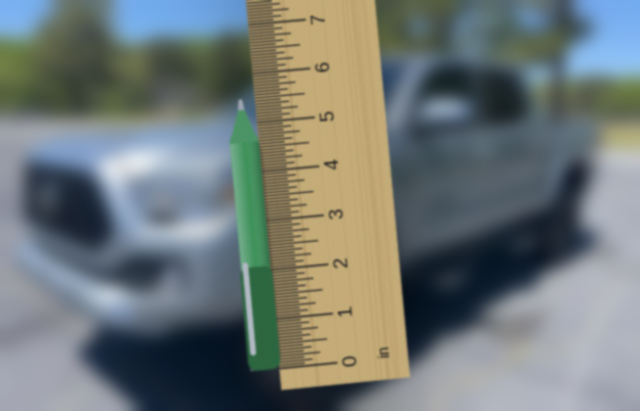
5.5 in
